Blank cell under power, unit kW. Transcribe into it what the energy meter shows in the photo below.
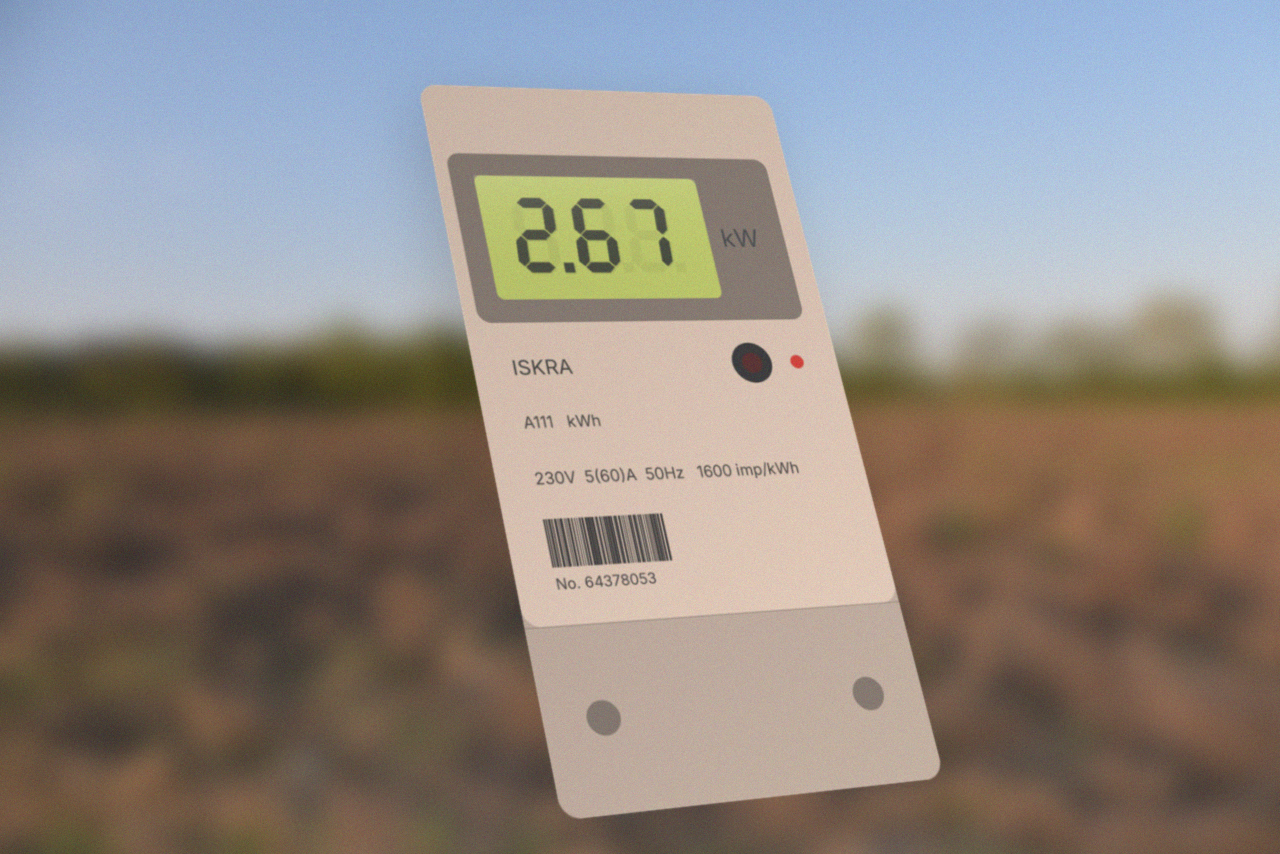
2.67 kW
